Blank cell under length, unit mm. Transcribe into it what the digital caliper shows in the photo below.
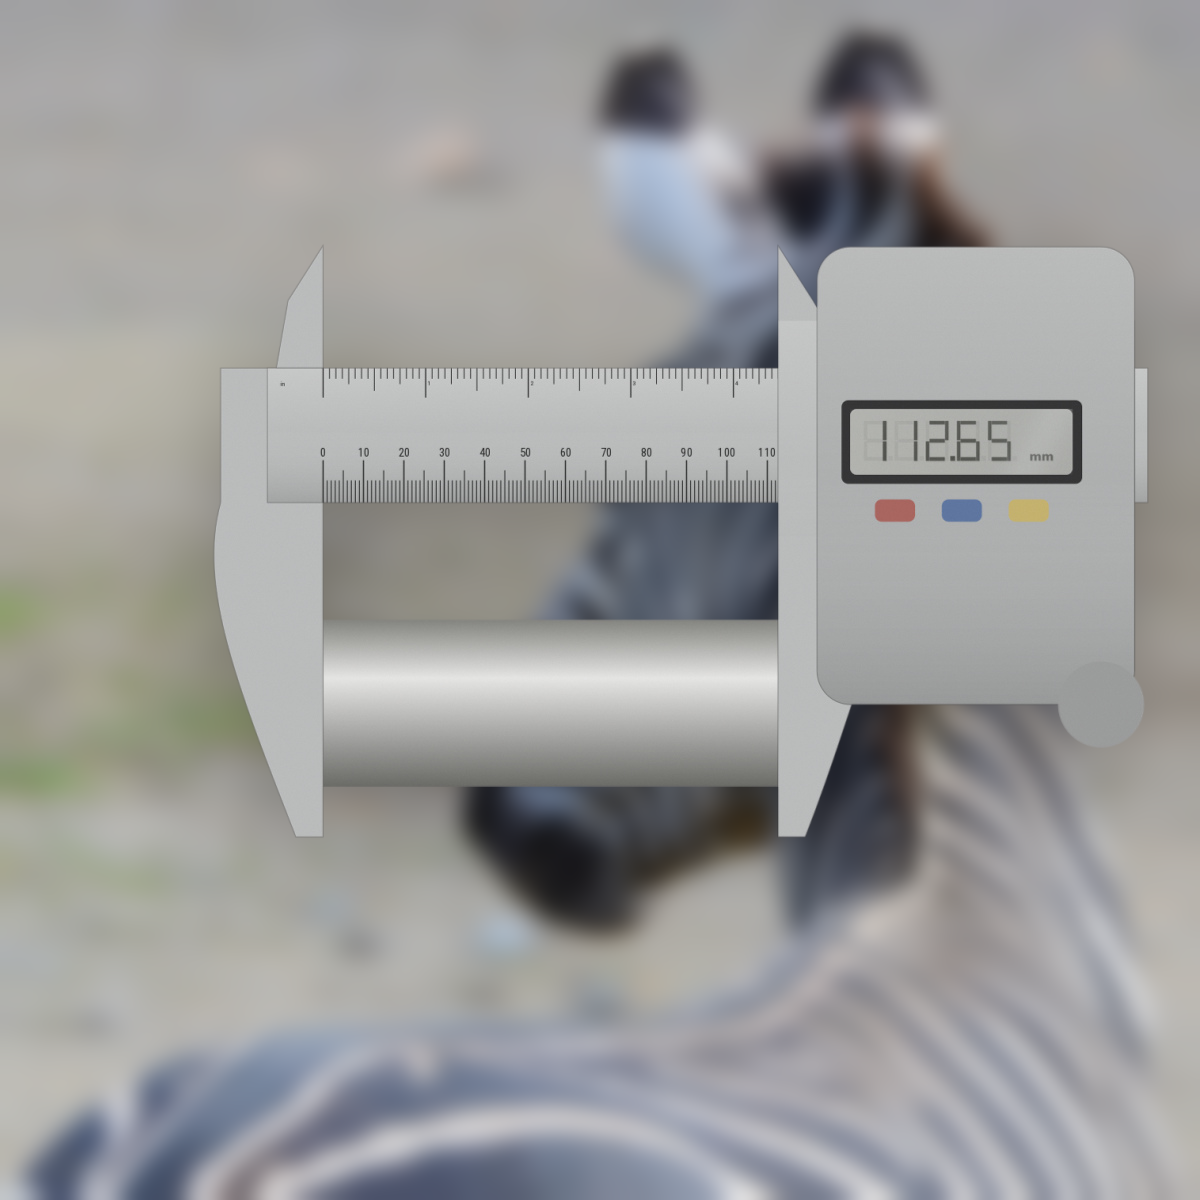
112.65 mm
